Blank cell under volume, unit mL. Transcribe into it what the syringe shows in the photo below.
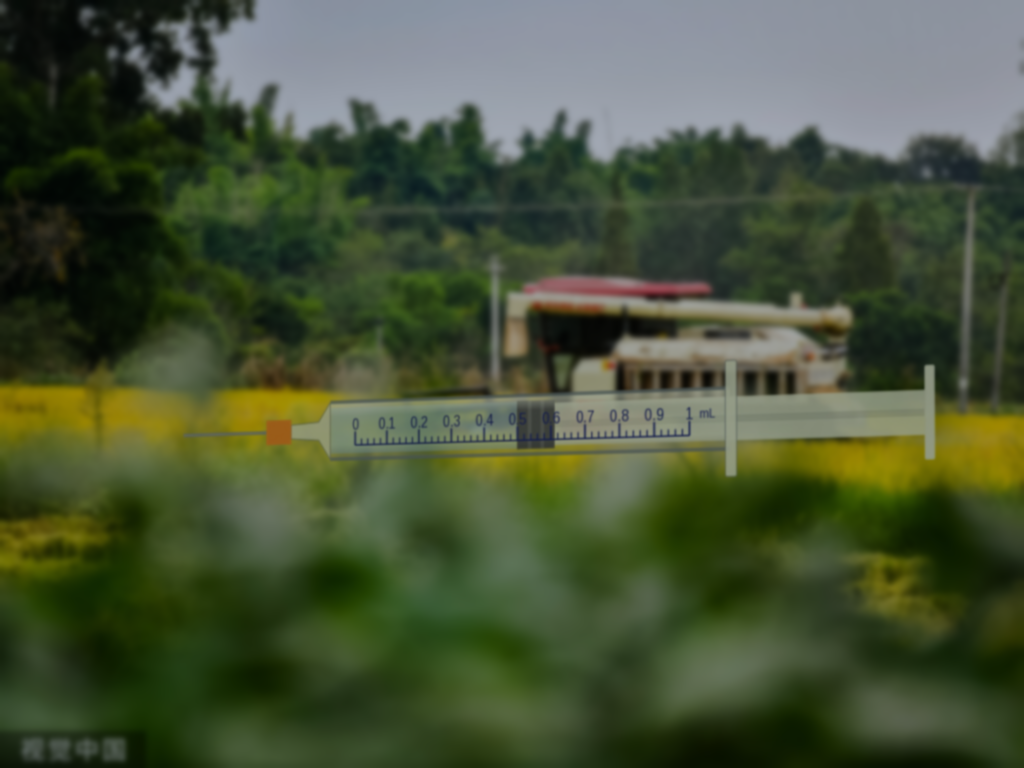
0.5 mL
